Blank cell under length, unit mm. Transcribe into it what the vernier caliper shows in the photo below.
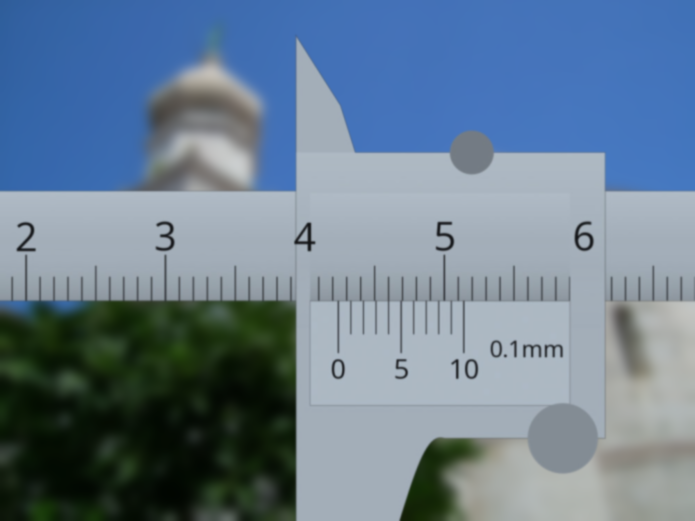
42.4 mm
